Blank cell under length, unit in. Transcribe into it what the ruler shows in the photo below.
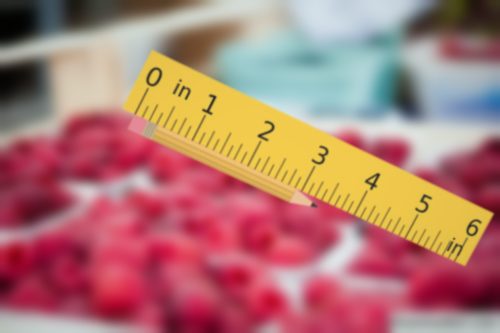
3.375 in
